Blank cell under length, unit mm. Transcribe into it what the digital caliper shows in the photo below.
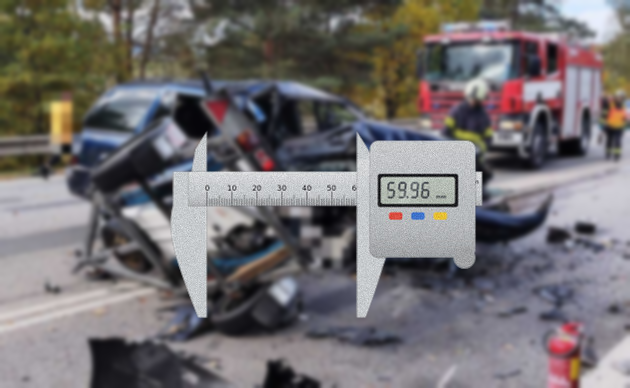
59.96 mm
